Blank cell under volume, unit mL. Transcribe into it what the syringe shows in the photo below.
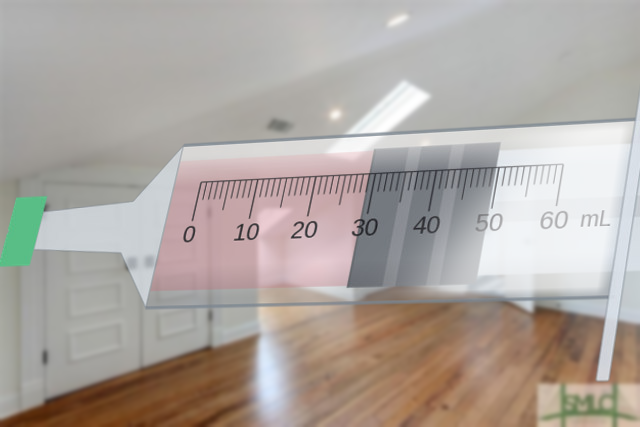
29 mL
